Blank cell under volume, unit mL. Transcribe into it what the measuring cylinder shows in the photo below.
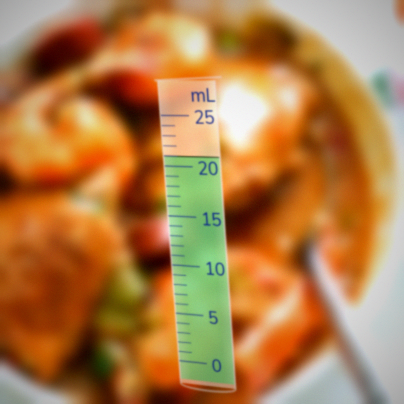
21 mL
